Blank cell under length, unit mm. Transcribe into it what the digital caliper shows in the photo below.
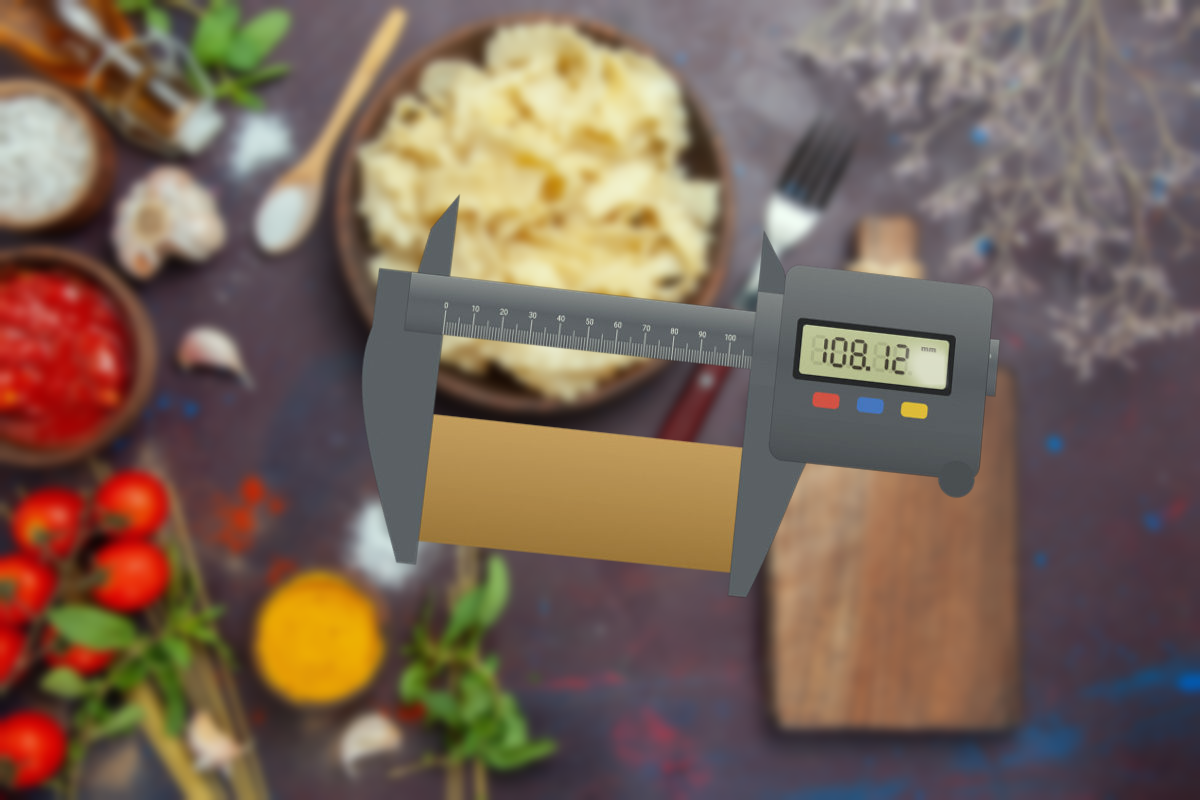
108.12 mm
